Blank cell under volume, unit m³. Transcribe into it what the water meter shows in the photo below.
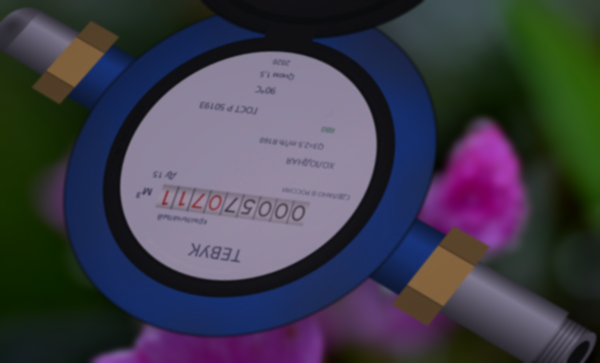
57.0711 m³
